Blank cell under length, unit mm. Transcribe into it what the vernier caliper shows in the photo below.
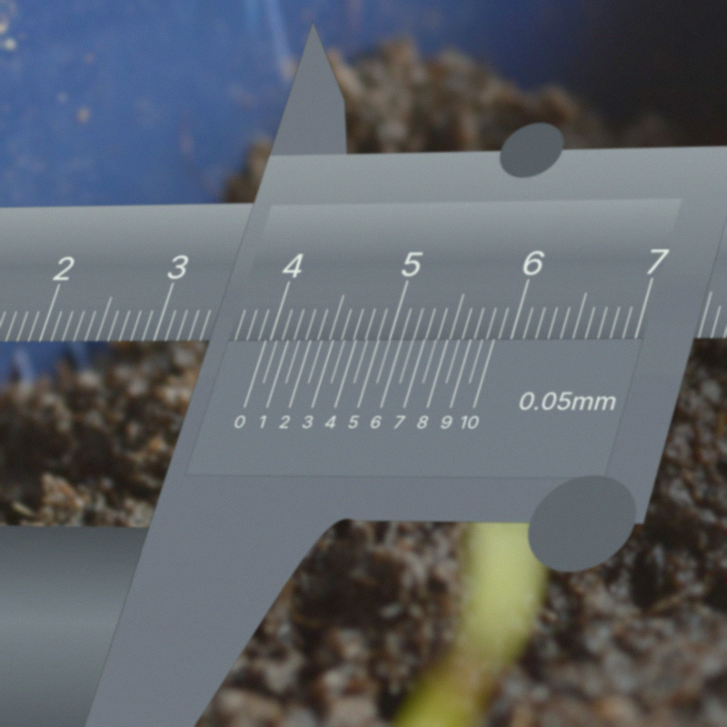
39.6 mm
